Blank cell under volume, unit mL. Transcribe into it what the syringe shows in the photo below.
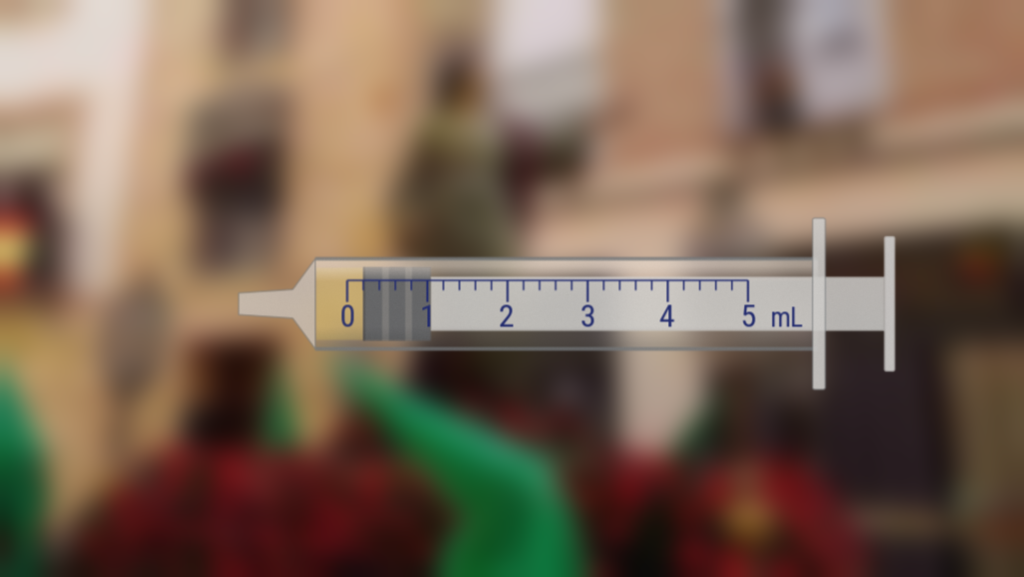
0.2 mL
